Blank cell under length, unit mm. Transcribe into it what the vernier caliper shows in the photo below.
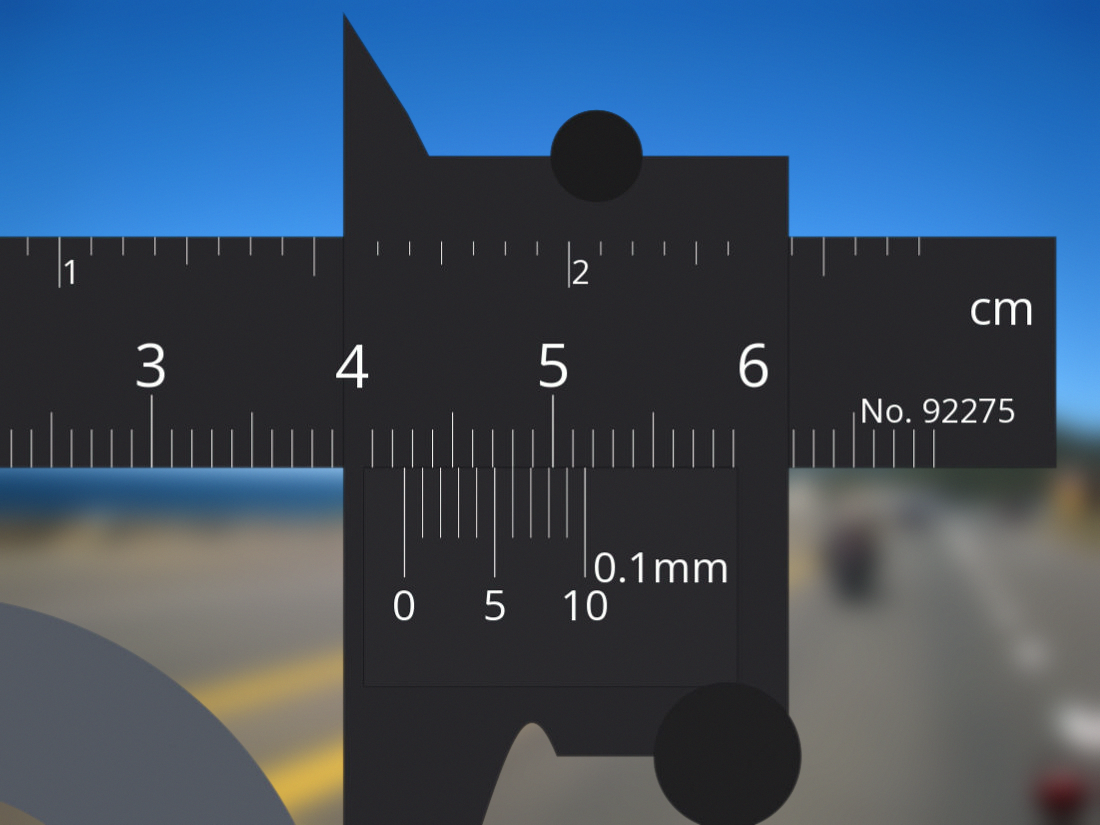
42.6 mm
